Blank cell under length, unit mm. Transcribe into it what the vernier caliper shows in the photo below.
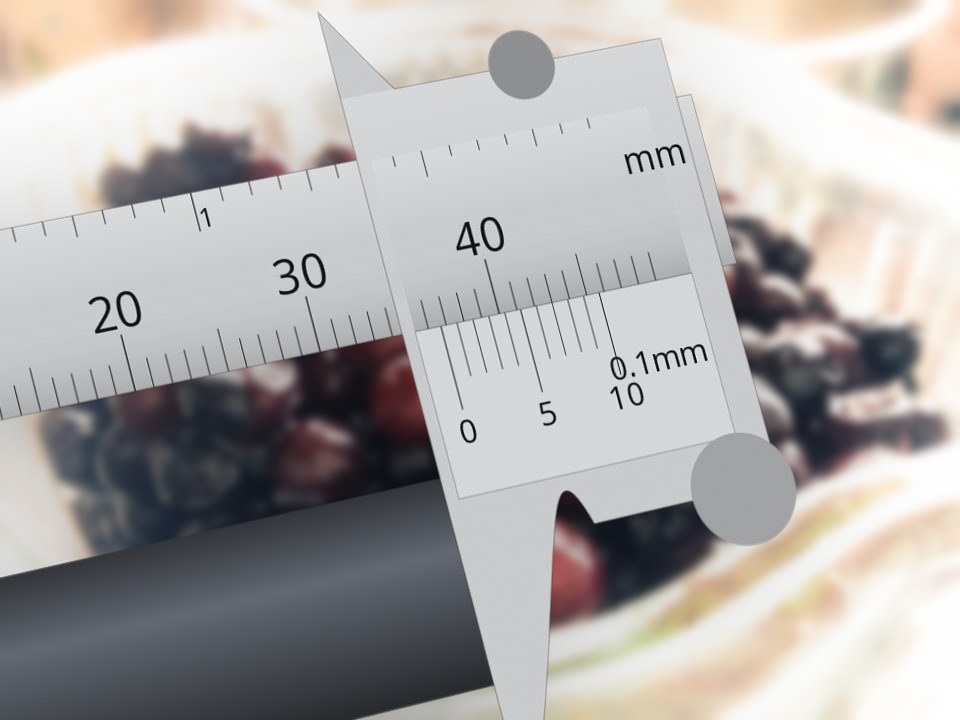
36.7 mm
